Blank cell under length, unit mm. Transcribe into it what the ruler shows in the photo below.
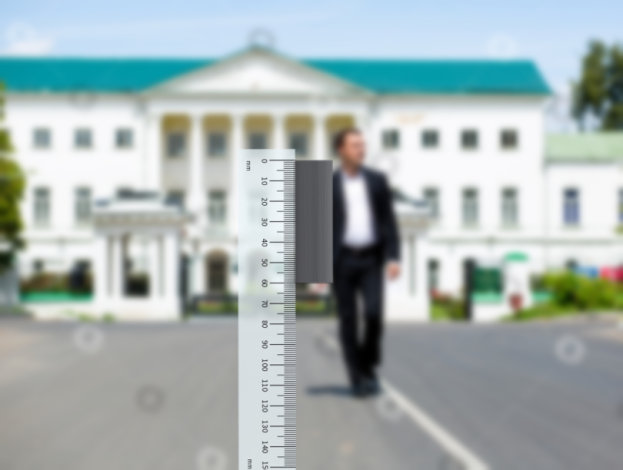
60 mm
